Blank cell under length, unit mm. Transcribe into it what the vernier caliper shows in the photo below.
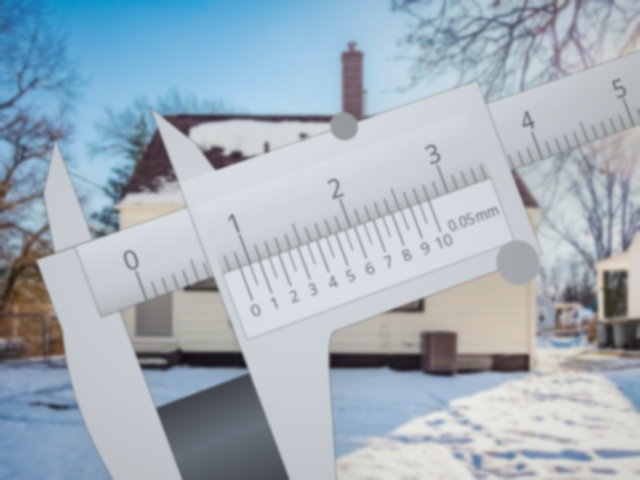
9.0 mm
